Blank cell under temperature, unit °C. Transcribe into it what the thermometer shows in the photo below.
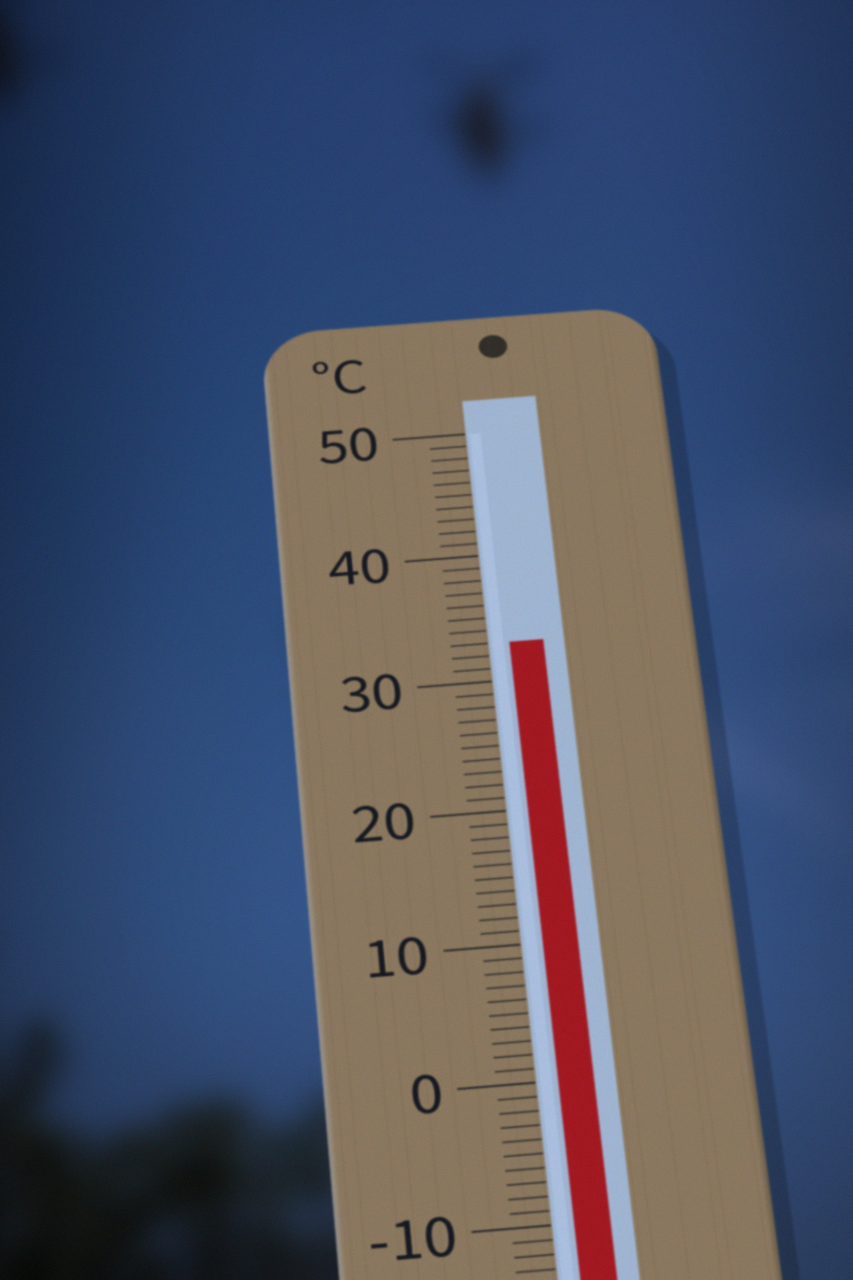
33 °C
